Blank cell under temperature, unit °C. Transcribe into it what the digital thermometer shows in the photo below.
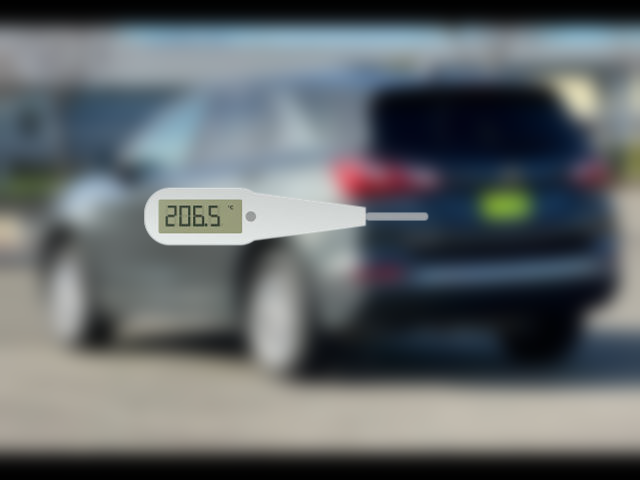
206.5 °C
